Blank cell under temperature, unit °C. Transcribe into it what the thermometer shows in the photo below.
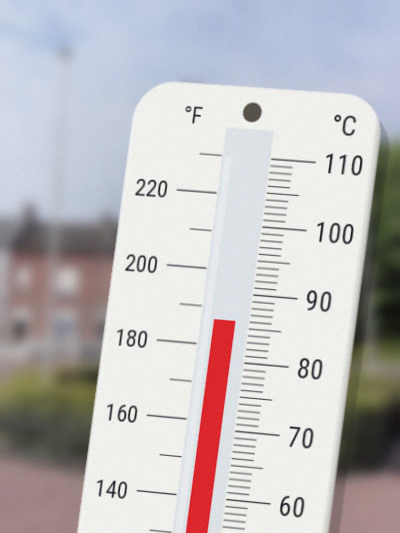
86 °C
